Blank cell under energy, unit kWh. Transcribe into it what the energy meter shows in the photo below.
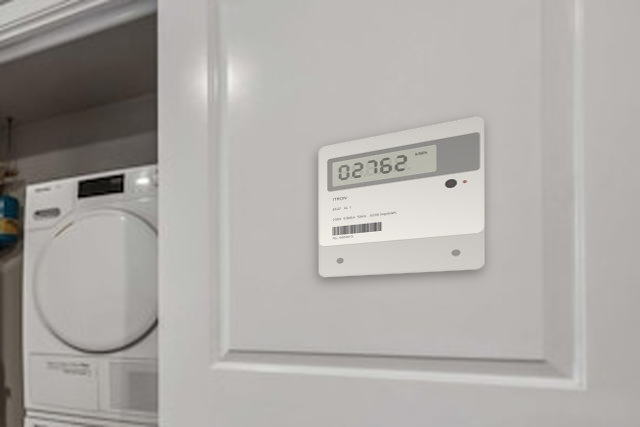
2762 kWh
